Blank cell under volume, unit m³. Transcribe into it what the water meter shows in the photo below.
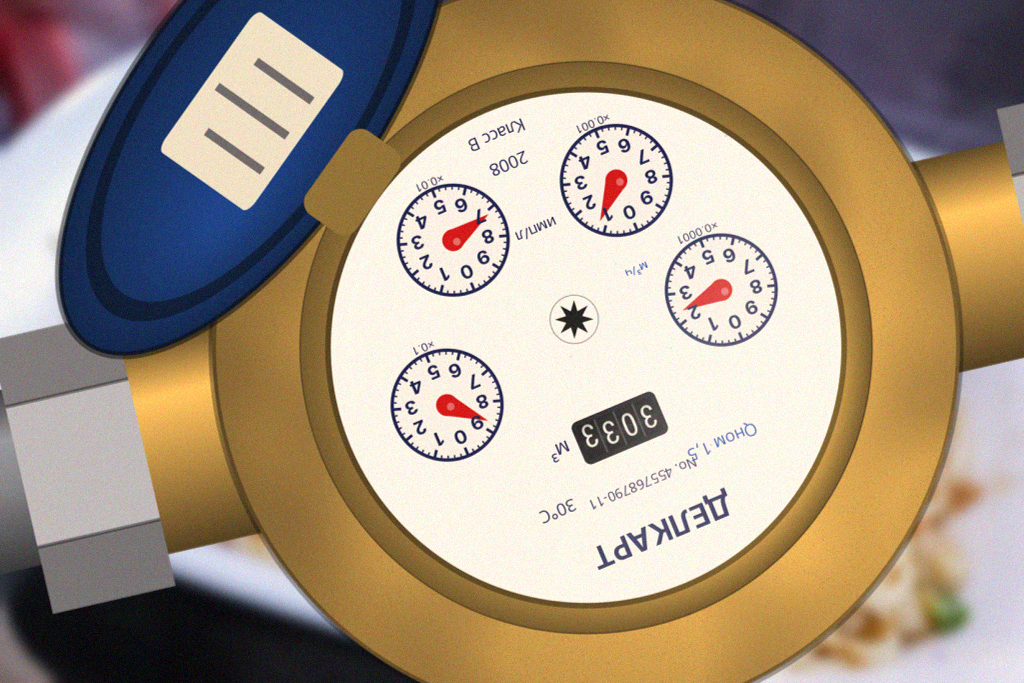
3032.8712 m³
